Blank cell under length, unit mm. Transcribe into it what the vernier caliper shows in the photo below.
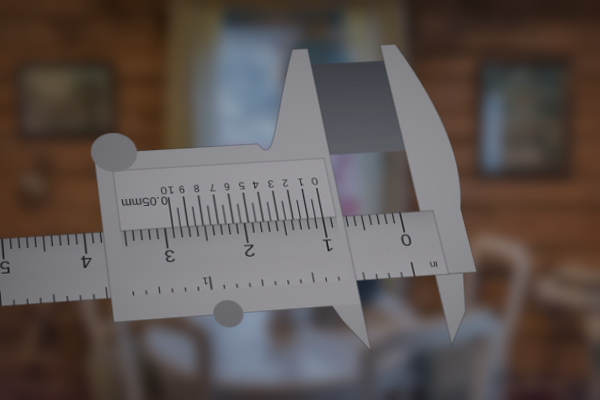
10.0 mm
